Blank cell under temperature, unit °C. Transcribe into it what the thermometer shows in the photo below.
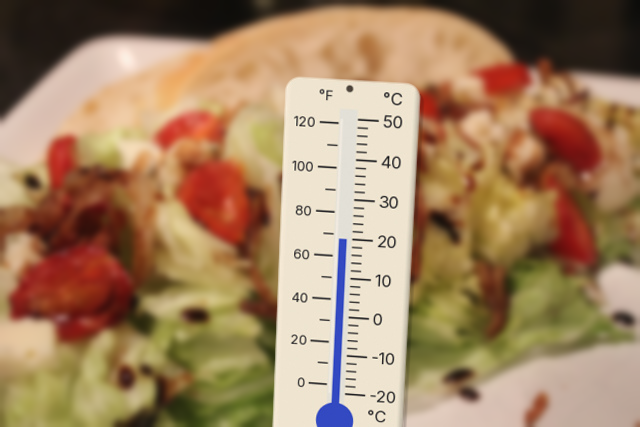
20 °C
